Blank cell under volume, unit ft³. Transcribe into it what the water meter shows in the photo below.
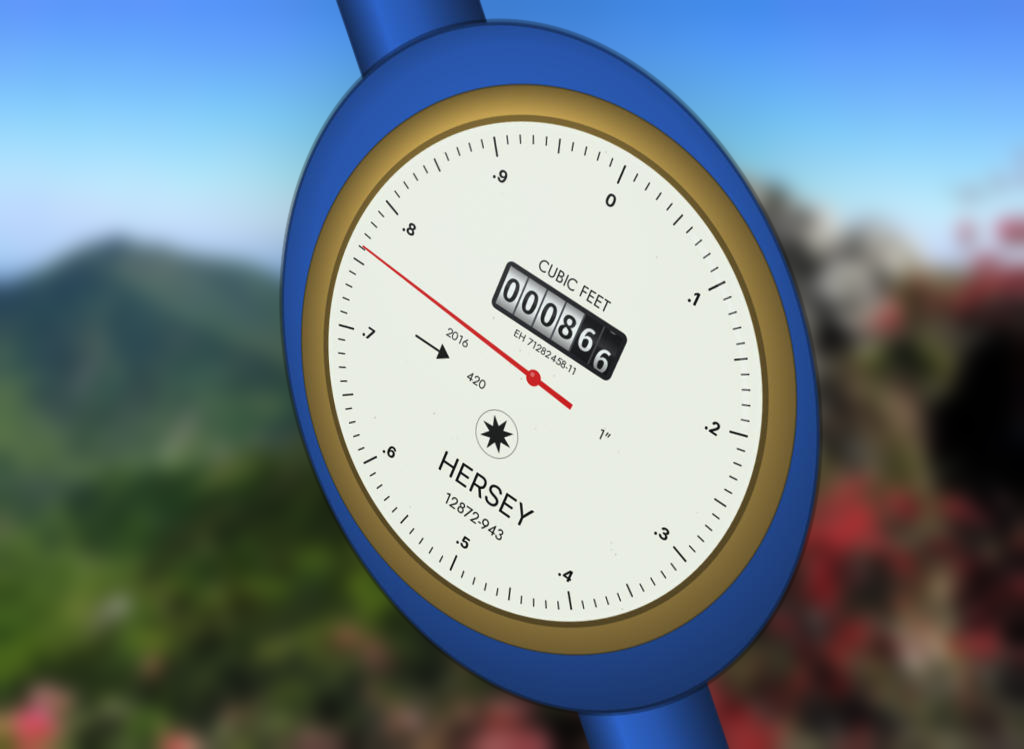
865.76 ft³
